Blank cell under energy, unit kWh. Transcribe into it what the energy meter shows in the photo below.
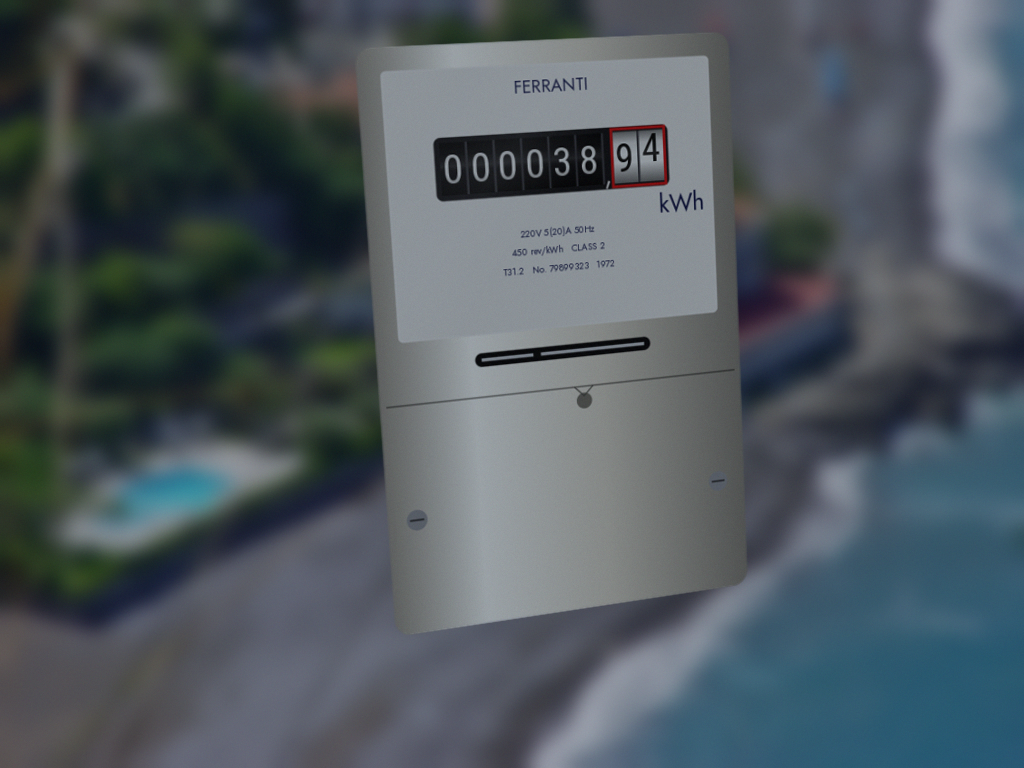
38.94 kWh
